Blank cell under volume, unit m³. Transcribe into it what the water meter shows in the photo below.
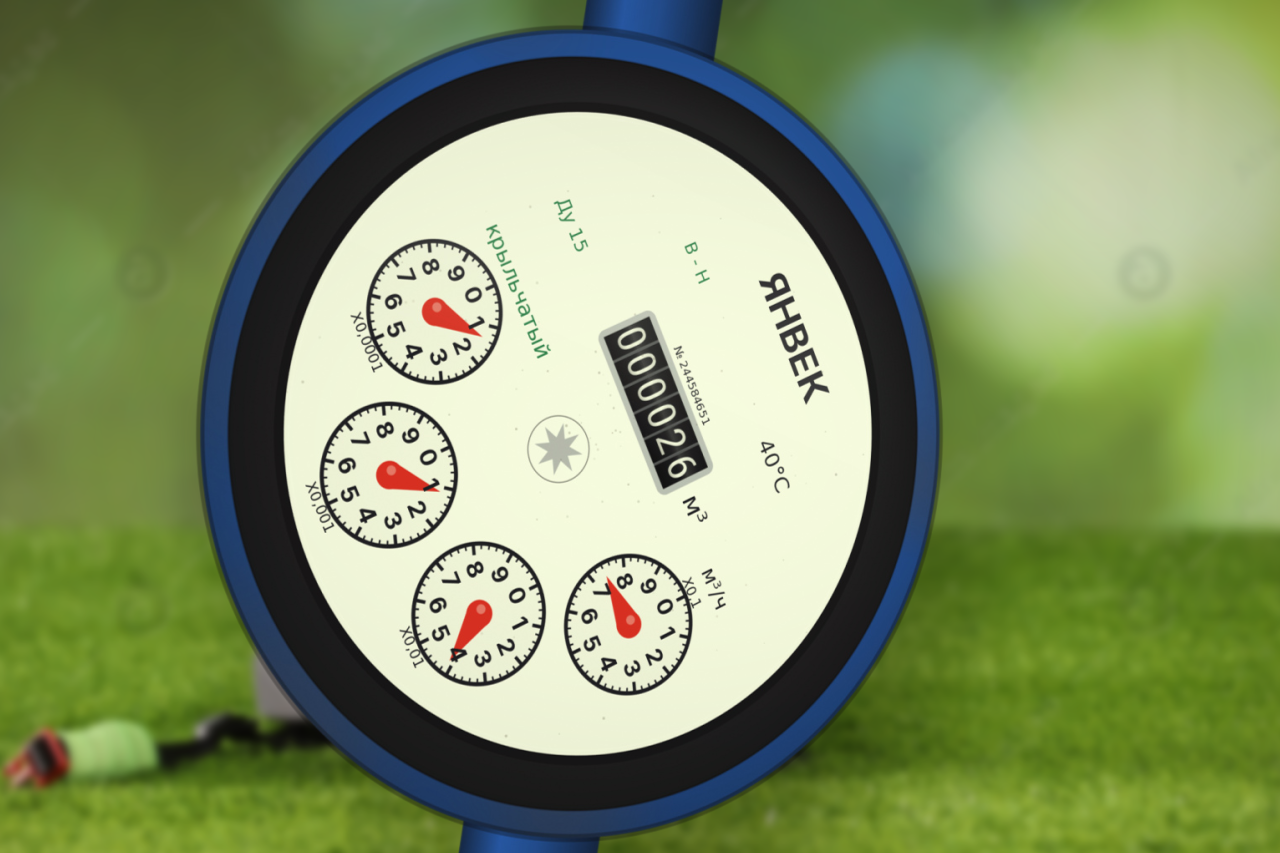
26.7411 m³
